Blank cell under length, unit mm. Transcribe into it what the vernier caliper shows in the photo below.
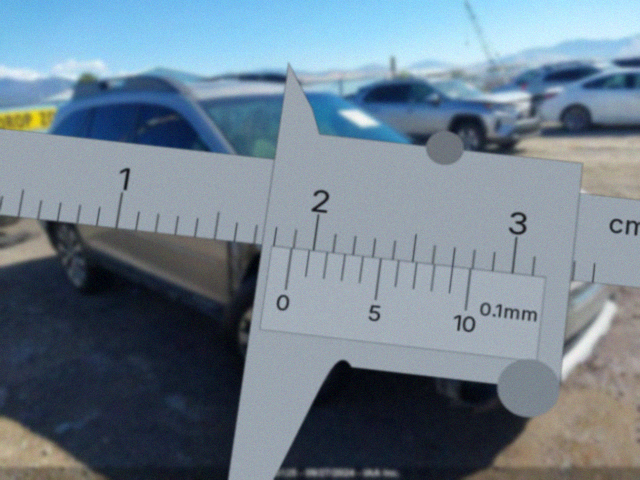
18.9 mm
